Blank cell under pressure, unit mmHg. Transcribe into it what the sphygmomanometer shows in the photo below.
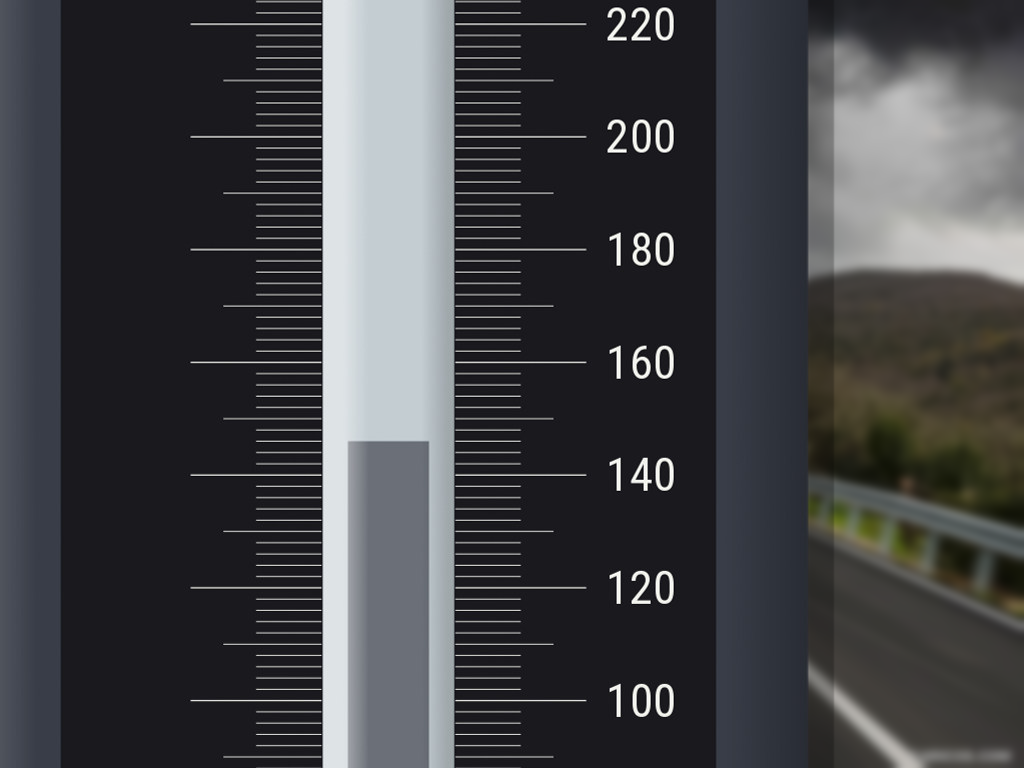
146 mmHg
